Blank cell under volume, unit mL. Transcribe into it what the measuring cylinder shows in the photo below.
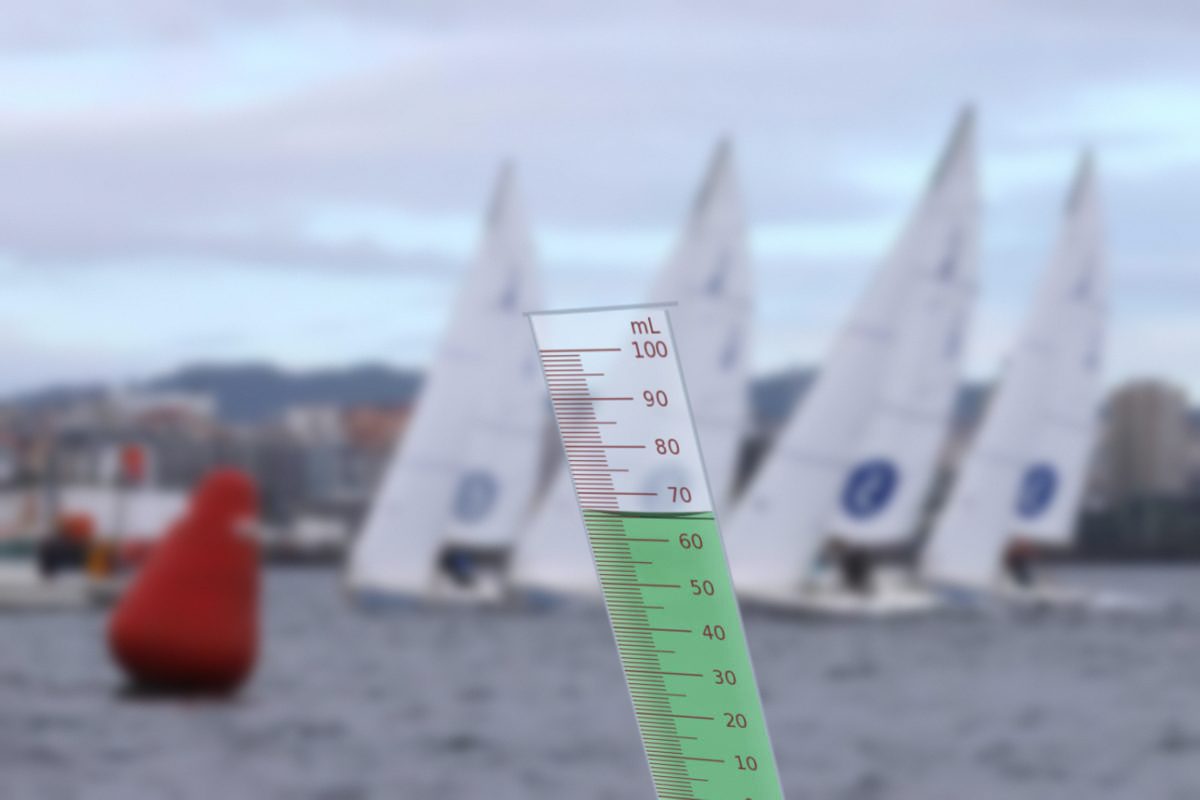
65 mL
